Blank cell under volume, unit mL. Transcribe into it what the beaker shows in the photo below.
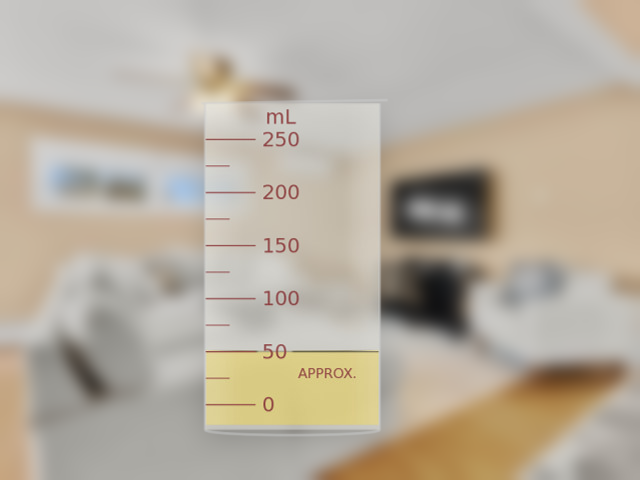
50 mL
